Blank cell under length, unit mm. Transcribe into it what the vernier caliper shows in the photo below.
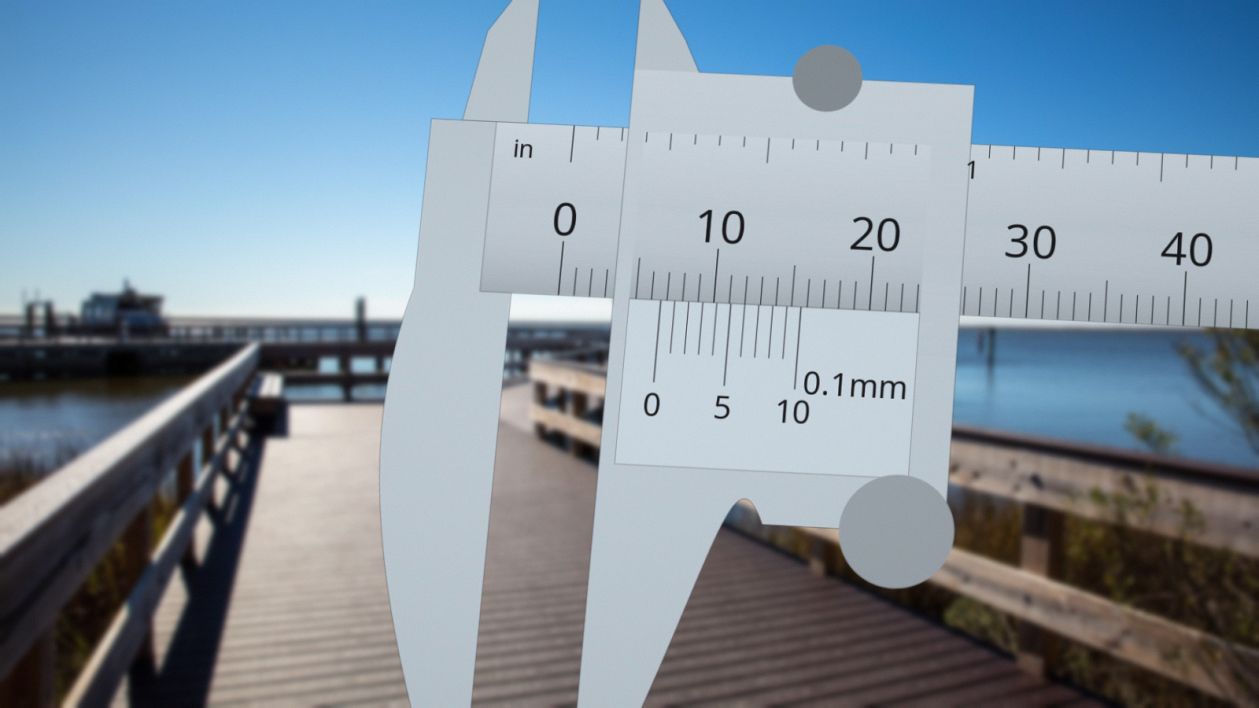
6.6 mm
